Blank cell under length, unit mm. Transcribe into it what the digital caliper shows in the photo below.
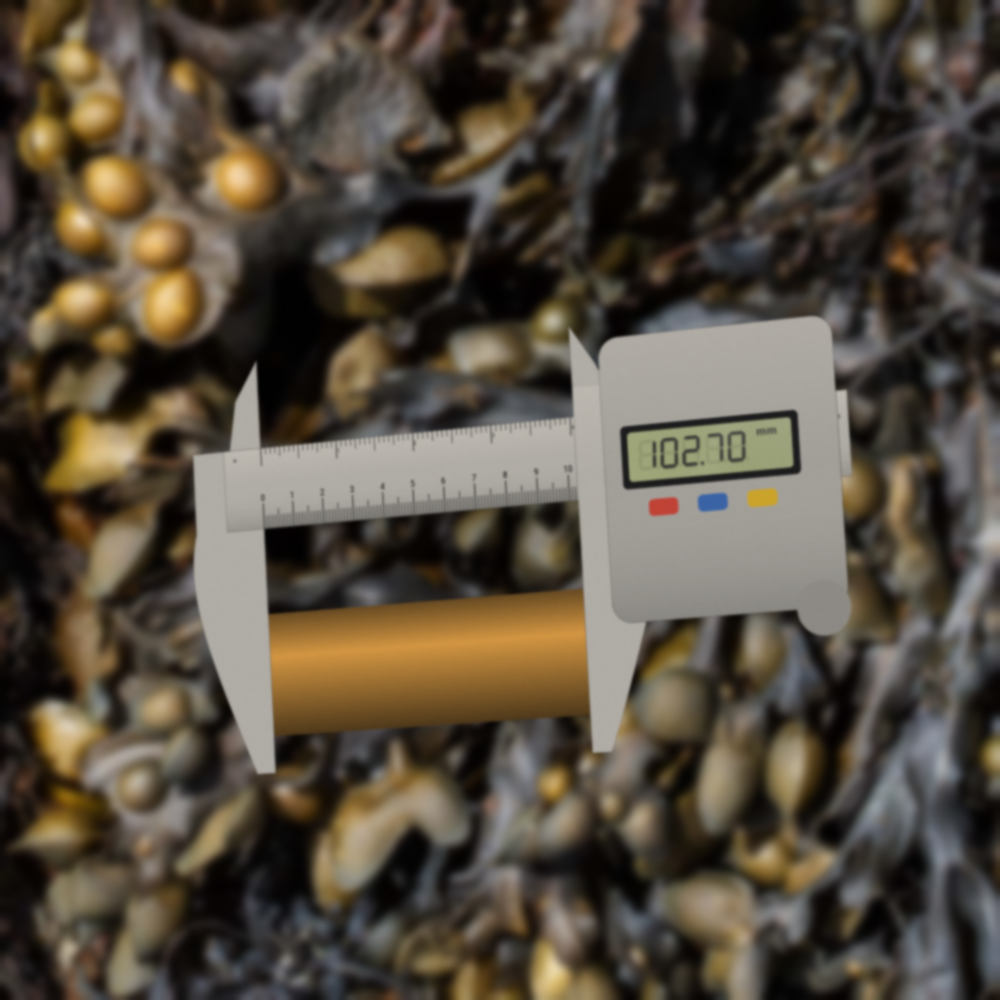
102.70 mm
